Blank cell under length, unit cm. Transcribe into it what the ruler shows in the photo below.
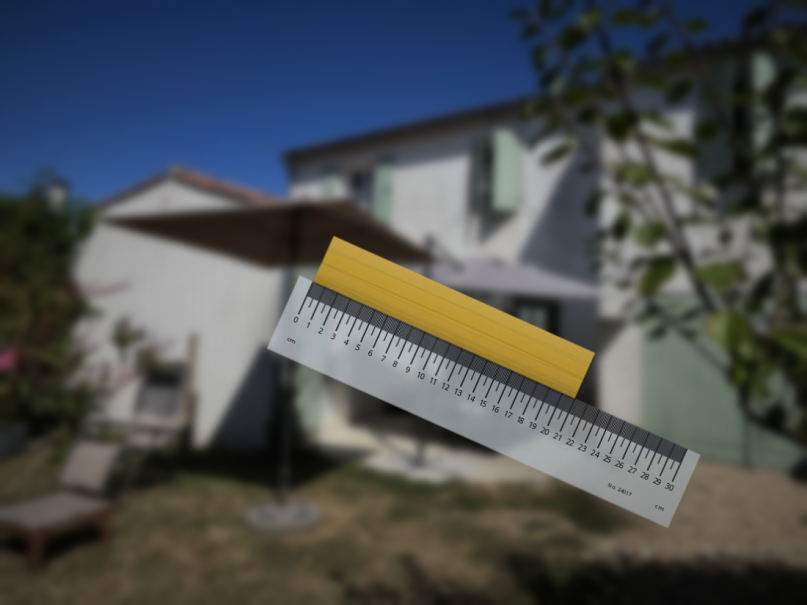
21 cm
